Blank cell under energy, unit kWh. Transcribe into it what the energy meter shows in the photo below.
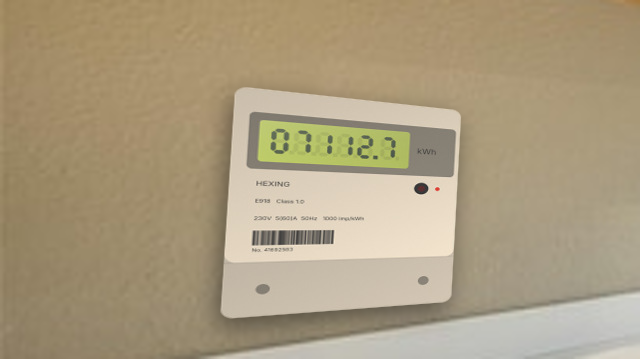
7112.7 kWh
